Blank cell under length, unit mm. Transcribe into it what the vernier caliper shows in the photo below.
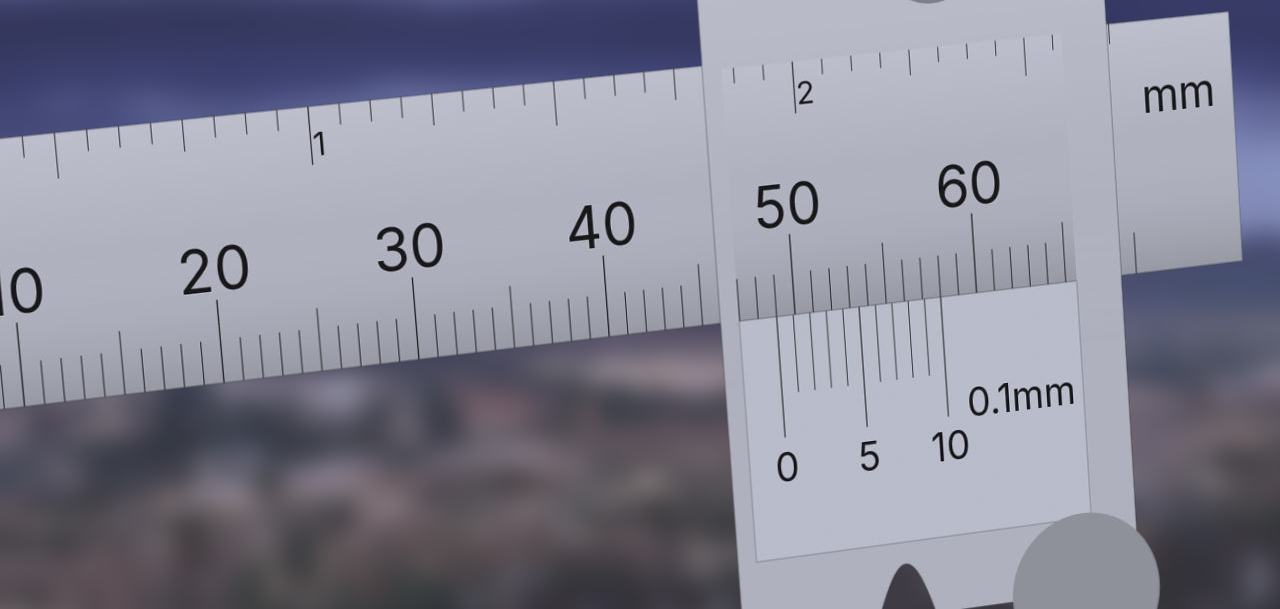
49.0 mm
